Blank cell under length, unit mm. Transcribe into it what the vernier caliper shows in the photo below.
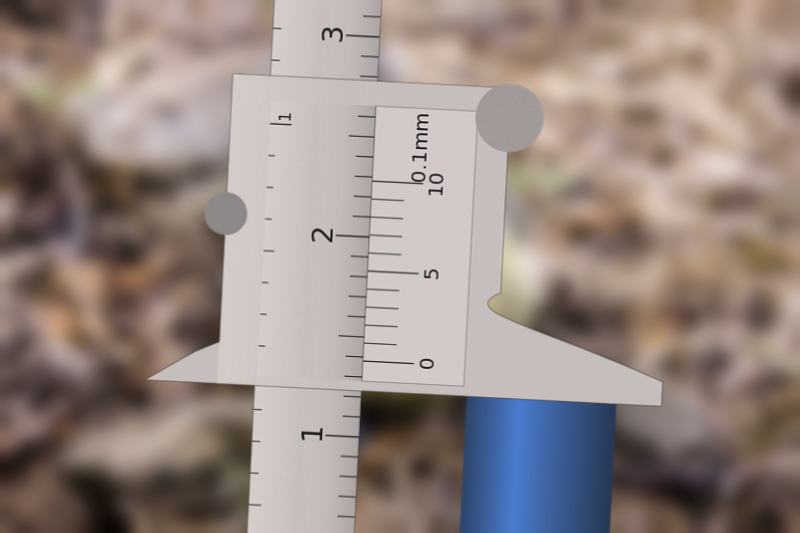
13.8 mm
